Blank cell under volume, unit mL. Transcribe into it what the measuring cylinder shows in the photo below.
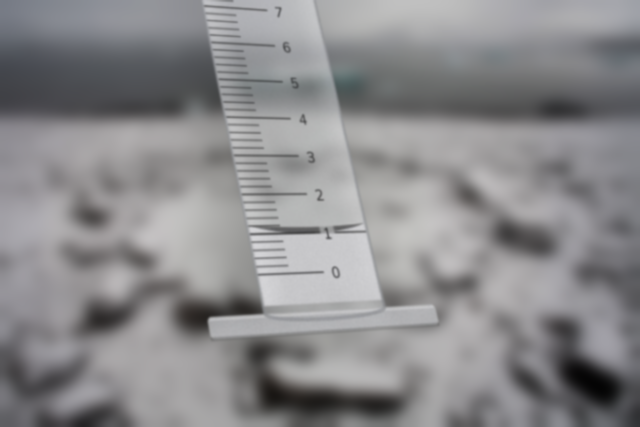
1 mL
